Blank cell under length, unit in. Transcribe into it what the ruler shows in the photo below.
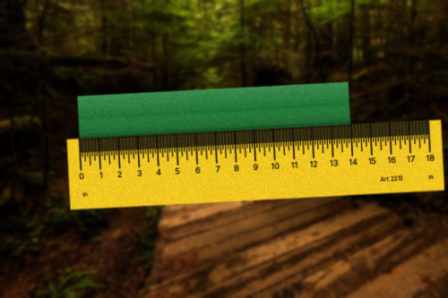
14 in
